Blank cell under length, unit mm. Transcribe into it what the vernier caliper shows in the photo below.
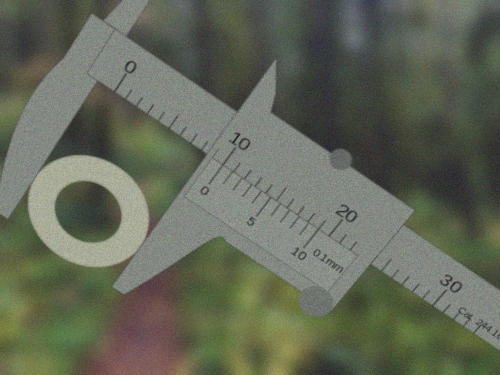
10.0 mm
